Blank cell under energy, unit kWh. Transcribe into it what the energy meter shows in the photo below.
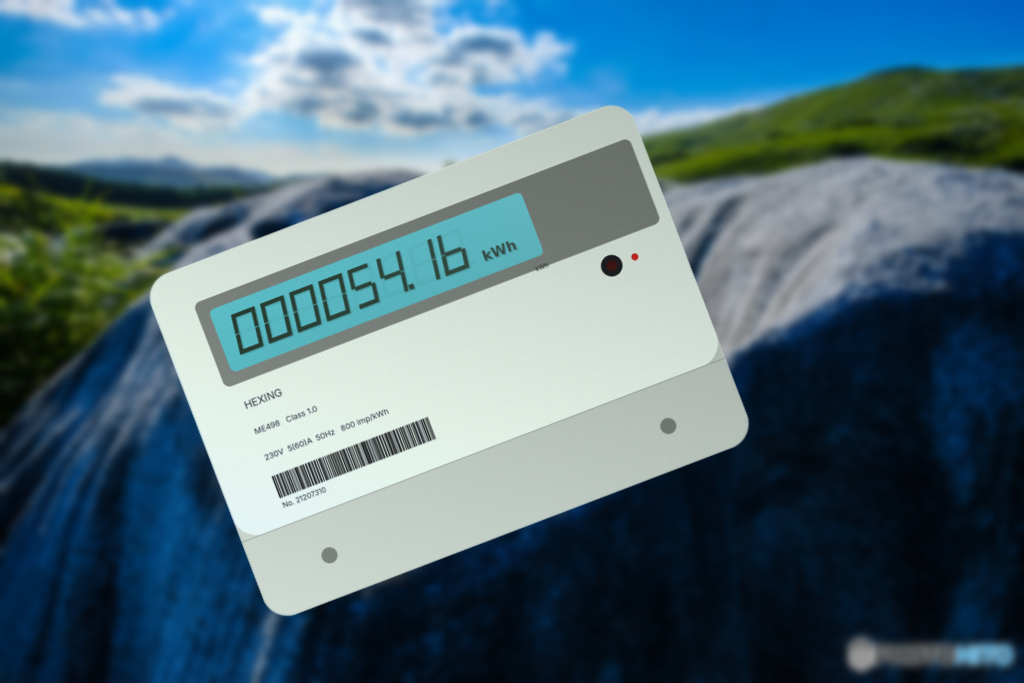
54.16 kWh
